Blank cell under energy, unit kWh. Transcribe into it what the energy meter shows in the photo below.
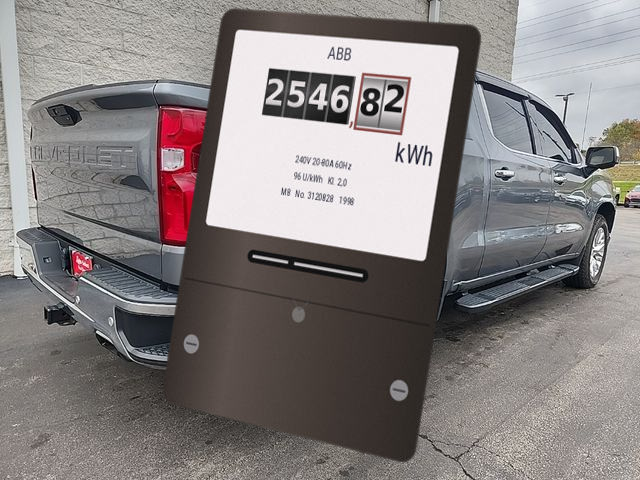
2546.82 kWh
